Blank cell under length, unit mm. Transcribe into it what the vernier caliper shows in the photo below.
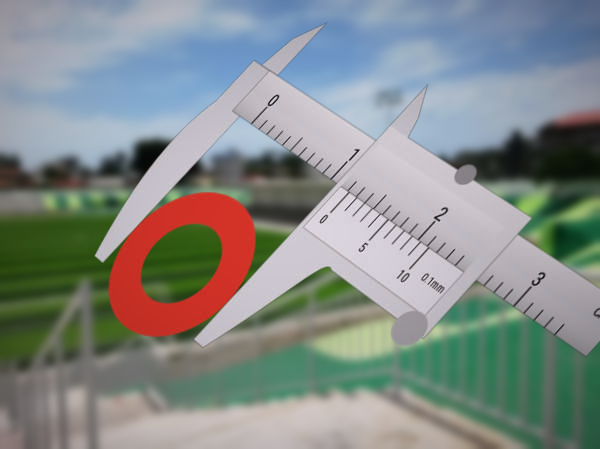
12.2 mm
